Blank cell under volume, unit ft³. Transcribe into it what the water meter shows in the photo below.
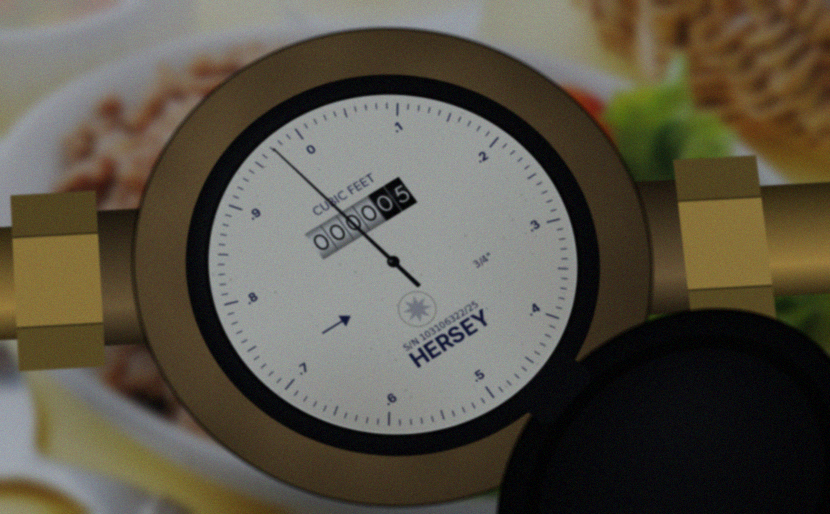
4.97 ft³
